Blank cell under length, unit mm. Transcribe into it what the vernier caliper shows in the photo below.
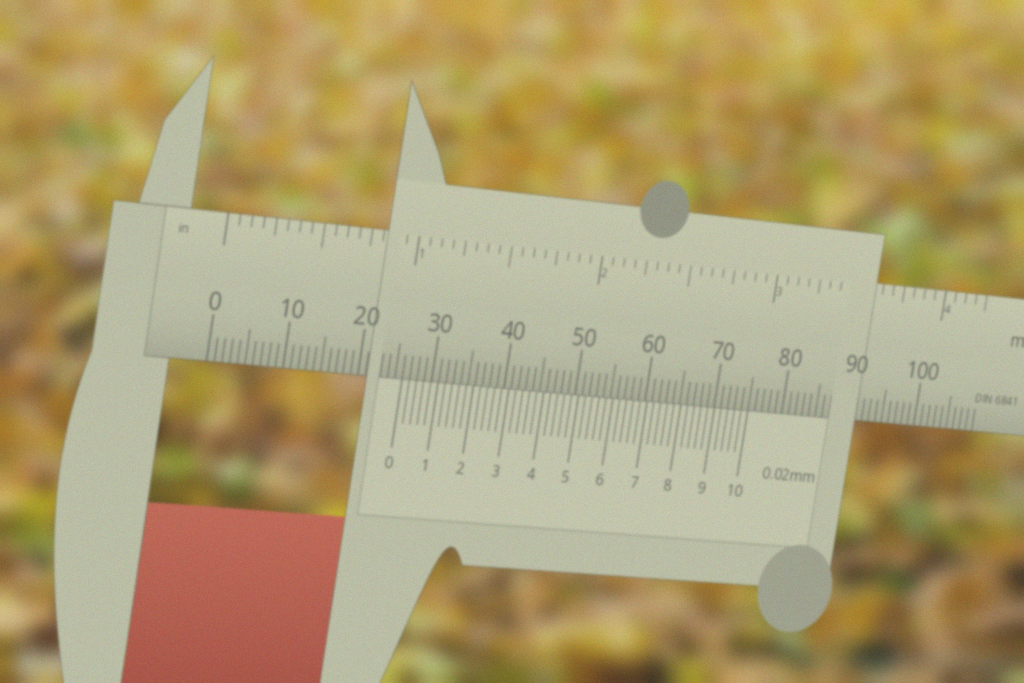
26.0 mm
